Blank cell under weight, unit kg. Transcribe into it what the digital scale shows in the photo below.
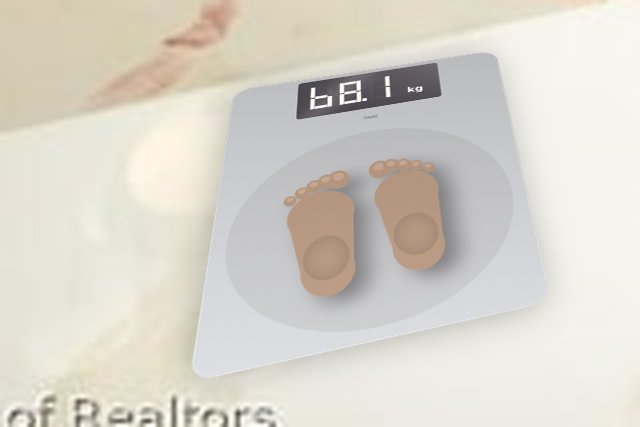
68.1 kg
